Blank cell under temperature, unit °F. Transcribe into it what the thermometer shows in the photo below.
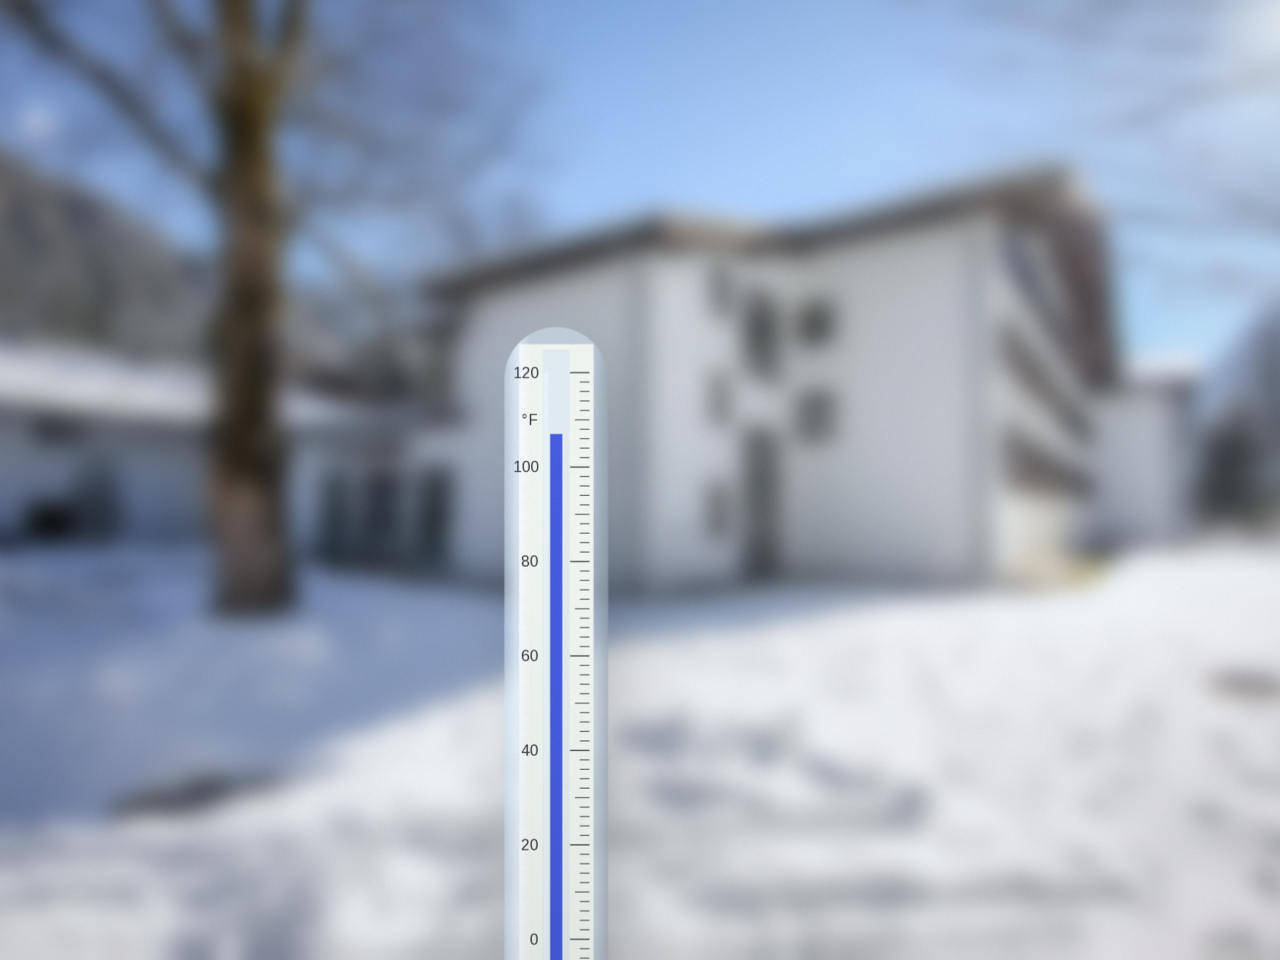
107 °F
